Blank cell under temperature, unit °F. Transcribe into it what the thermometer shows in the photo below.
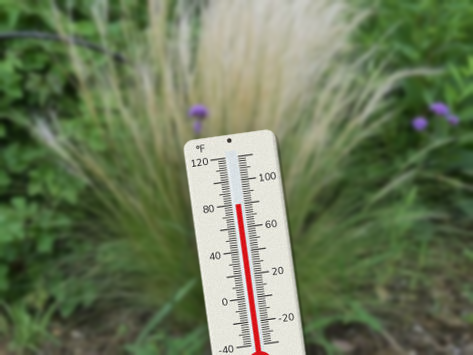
80 °F
